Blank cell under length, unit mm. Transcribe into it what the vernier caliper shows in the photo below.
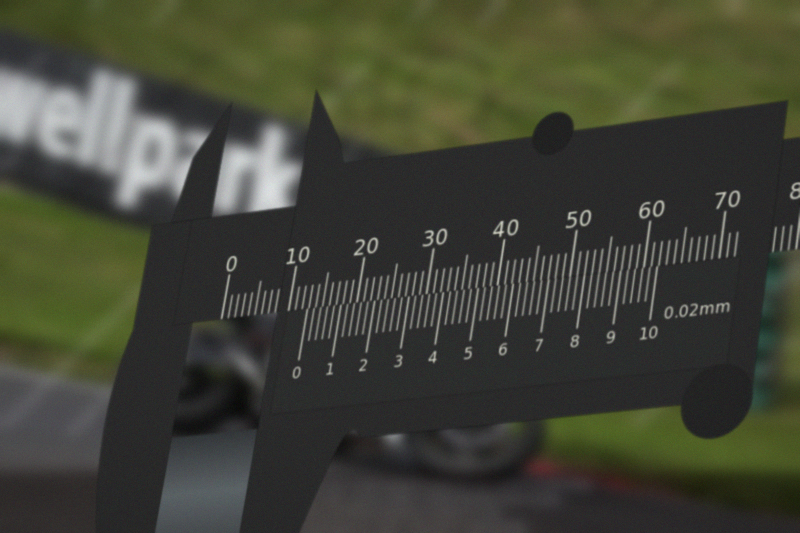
12.8 mm
